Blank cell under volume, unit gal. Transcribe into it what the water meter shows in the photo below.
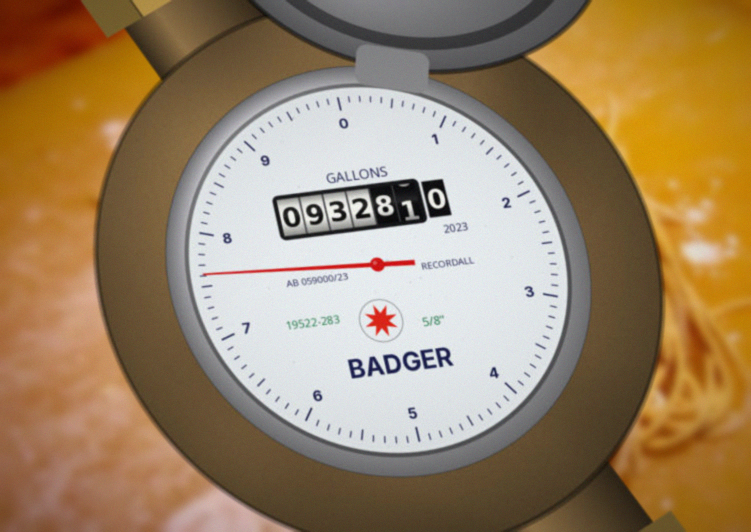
932807.6 gal
